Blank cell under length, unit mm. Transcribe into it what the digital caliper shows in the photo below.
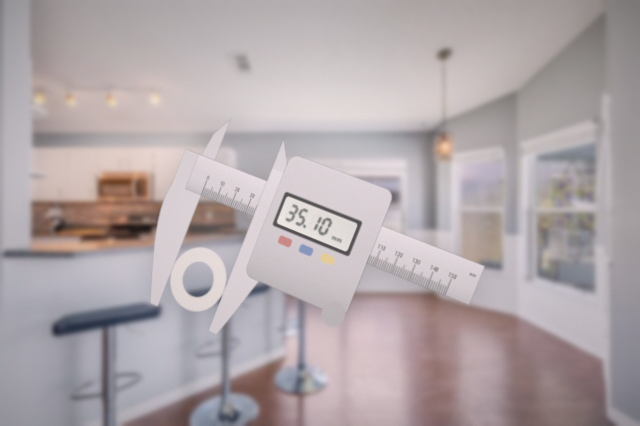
35.10 mm
